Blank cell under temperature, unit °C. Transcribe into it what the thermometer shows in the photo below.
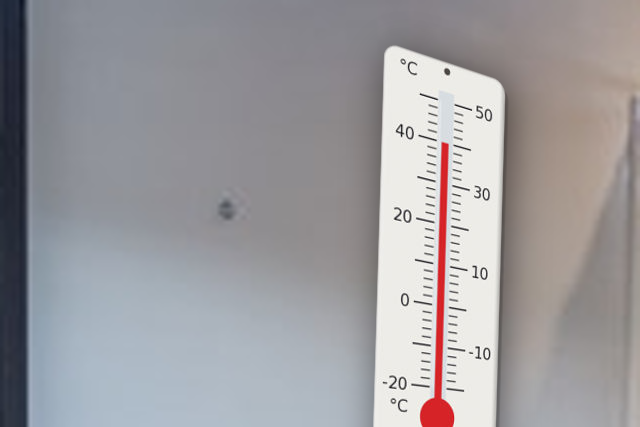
40 °C
